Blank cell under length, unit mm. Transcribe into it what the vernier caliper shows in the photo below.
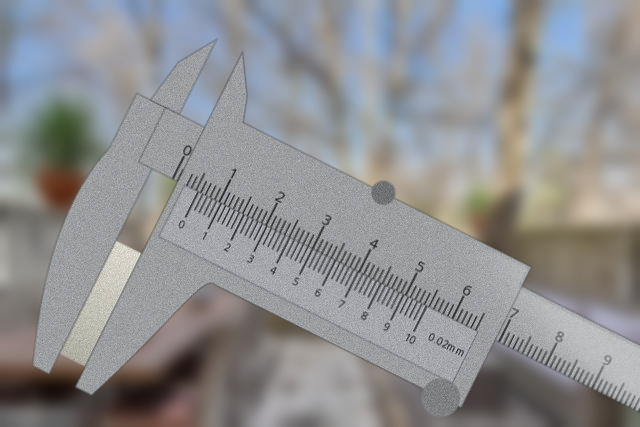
5.5 mm
